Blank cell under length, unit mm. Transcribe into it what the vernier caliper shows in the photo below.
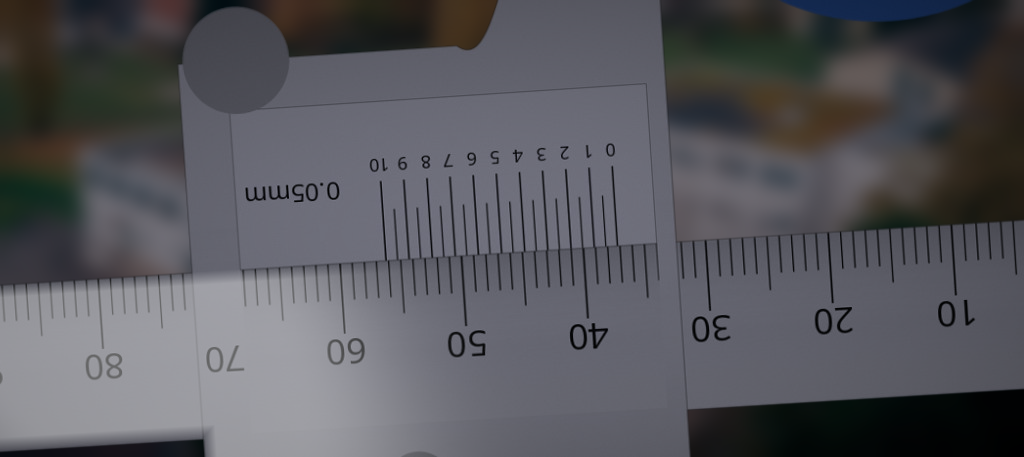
37.2 mm
